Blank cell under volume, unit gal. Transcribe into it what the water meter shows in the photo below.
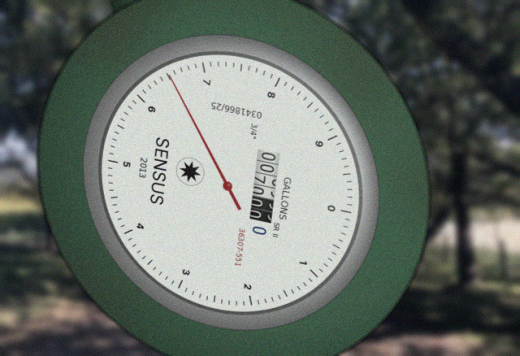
69996.5 gal
